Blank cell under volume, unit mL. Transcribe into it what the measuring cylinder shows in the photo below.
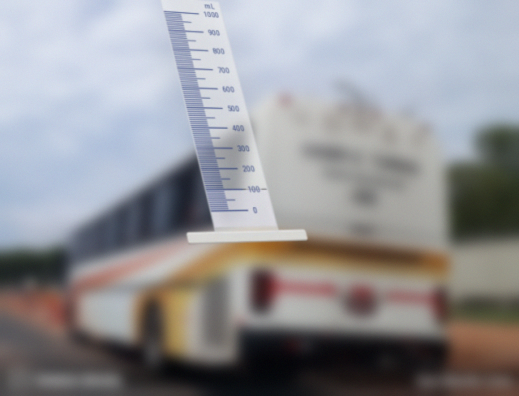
100 mL
